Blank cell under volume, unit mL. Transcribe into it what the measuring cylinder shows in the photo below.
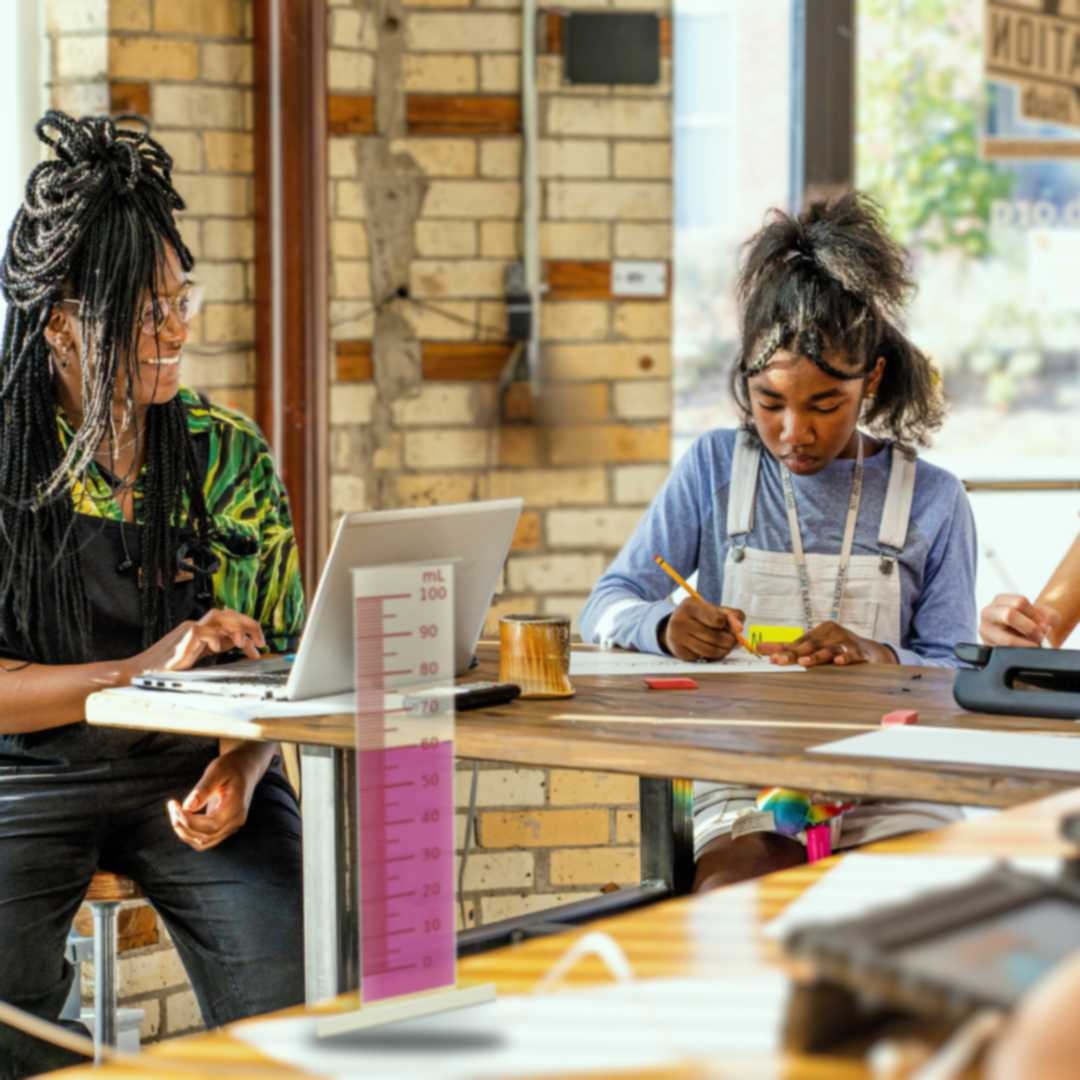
60 mL
